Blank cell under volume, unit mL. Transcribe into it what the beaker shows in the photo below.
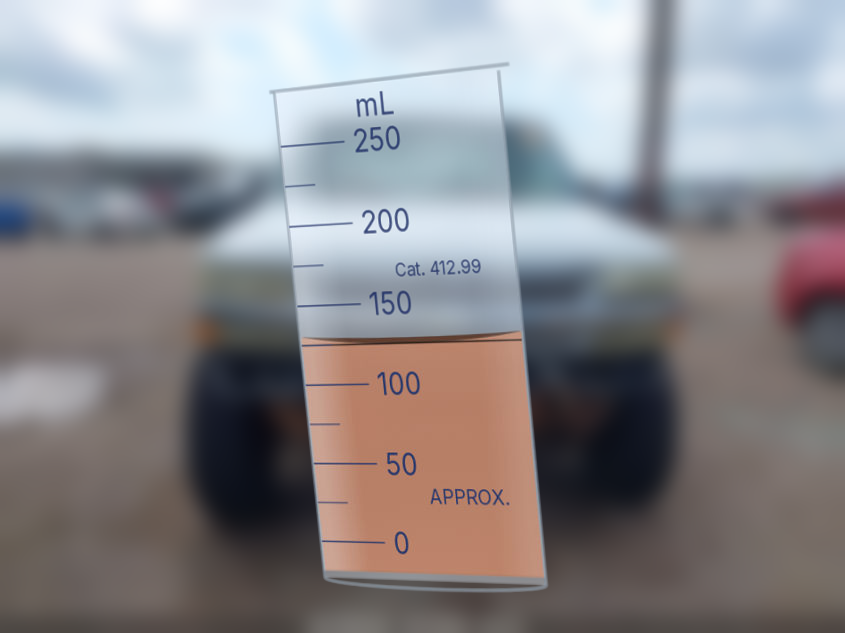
125 mL
